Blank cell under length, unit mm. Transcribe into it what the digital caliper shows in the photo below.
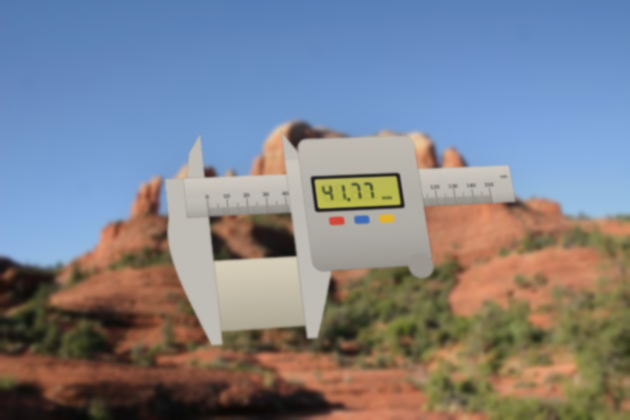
41.77 mm
